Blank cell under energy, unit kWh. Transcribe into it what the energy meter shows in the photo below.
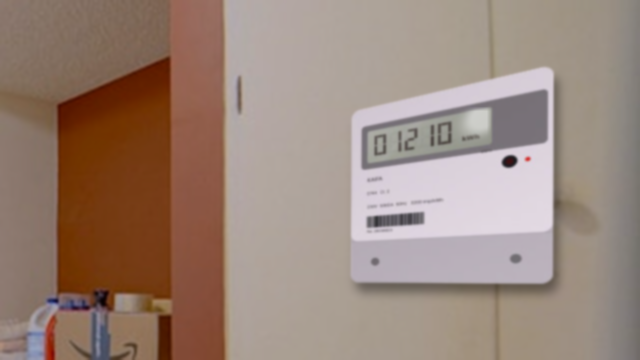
1210 kWh
